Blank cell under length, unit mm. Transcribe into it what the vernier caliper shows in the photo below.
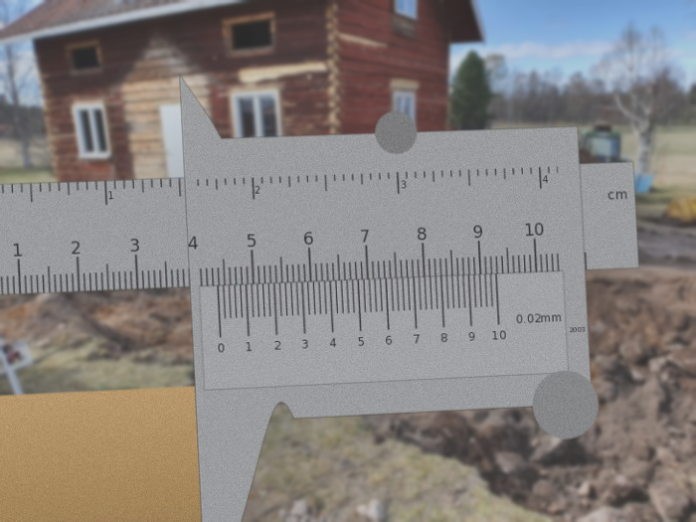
43.8 mm
